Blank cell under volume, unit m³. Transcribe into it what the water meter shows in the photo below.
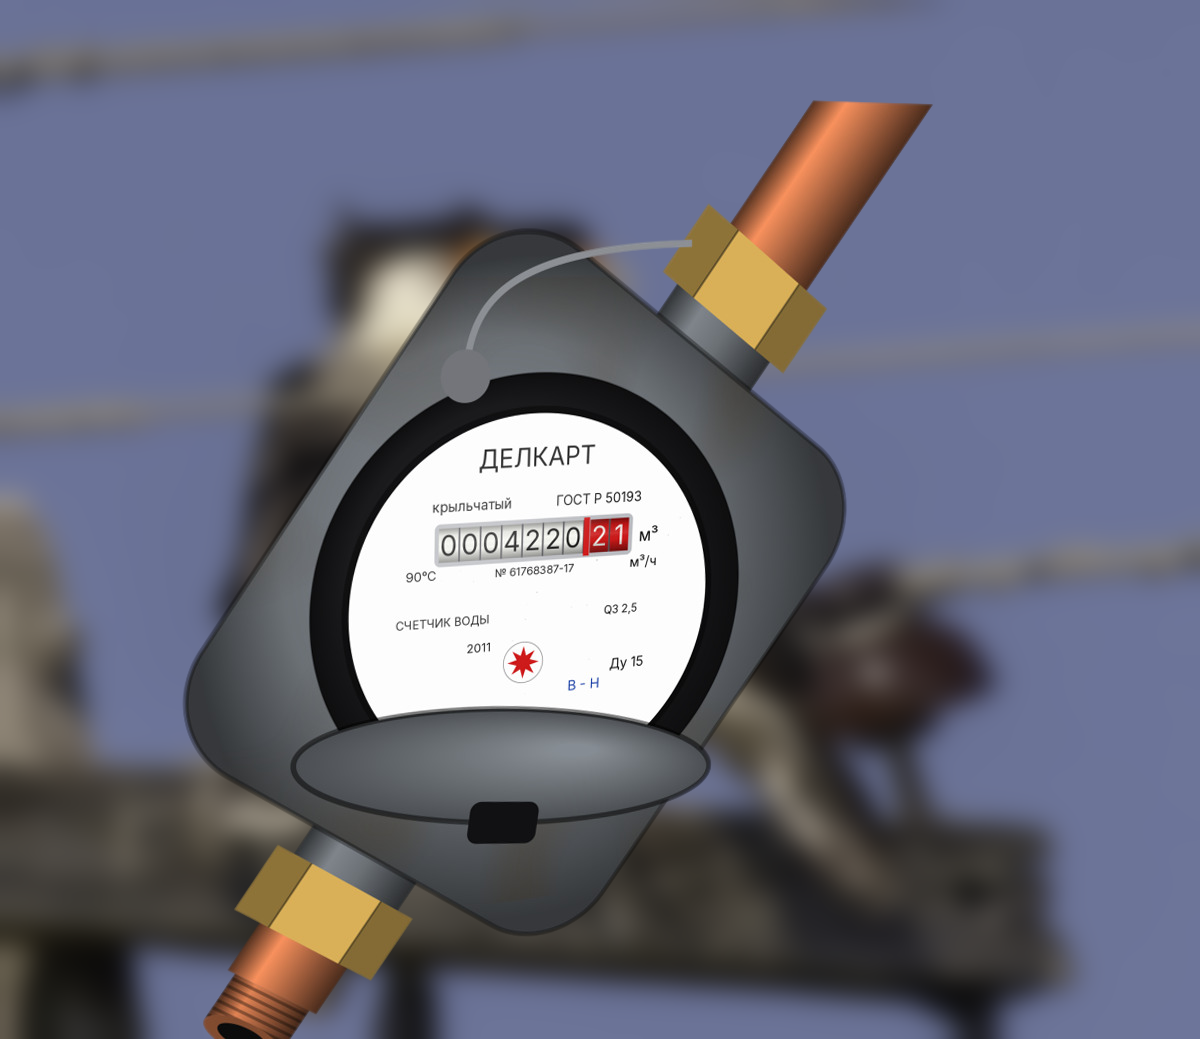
4220.21 m³
